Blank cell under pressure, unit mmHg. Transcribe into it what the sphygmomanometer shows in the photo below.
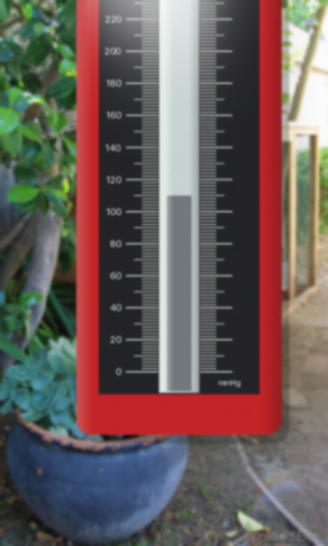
110 mmHg
